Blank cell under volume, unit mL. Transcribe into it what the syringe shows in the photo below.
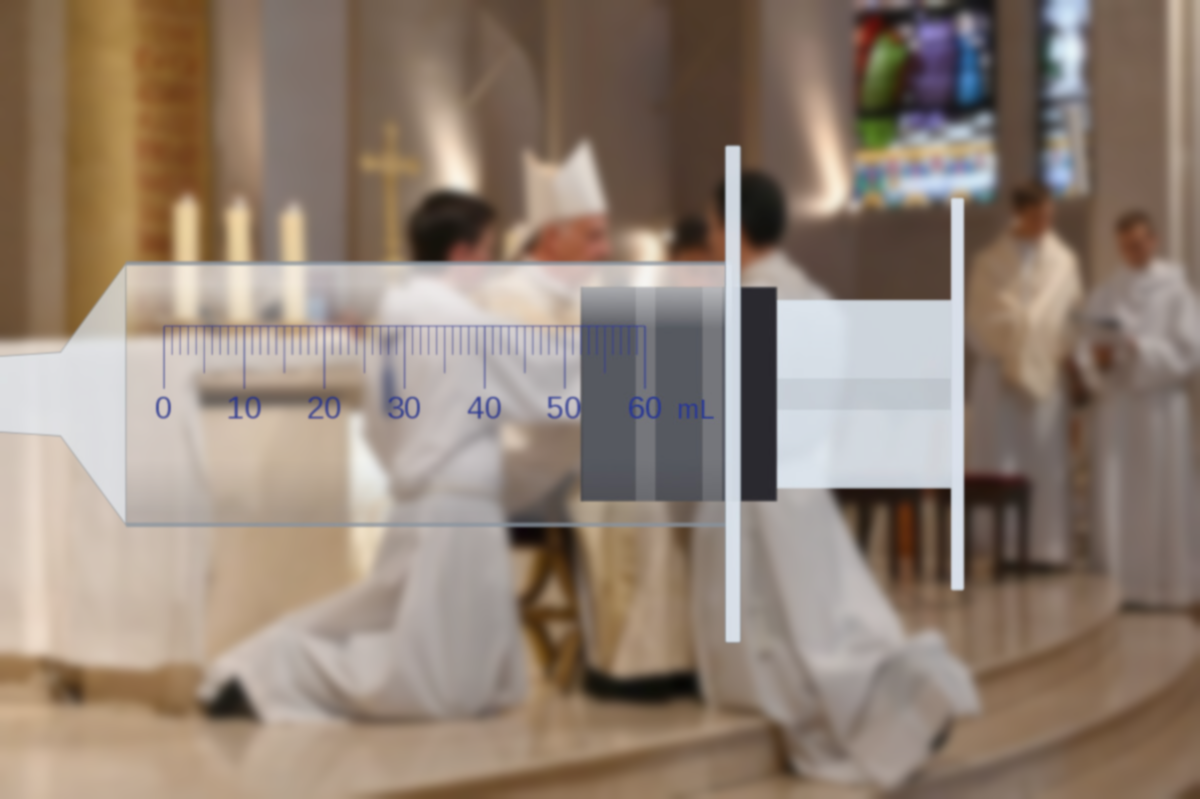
52 mL
